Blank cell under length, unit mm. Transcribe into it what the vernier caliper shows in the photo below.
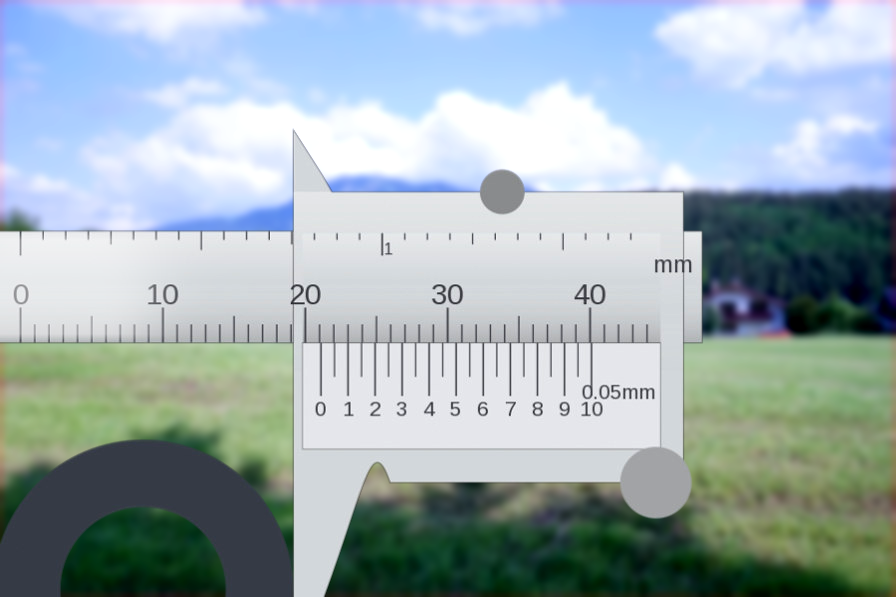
21.1 mm
